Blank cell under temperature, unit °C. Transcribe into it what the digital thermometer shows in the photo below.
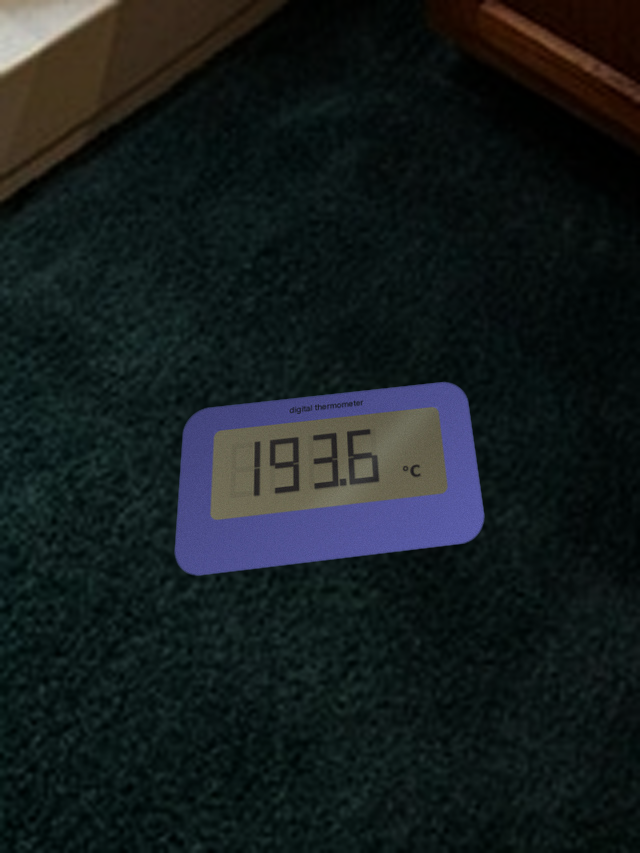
193.6 °C
